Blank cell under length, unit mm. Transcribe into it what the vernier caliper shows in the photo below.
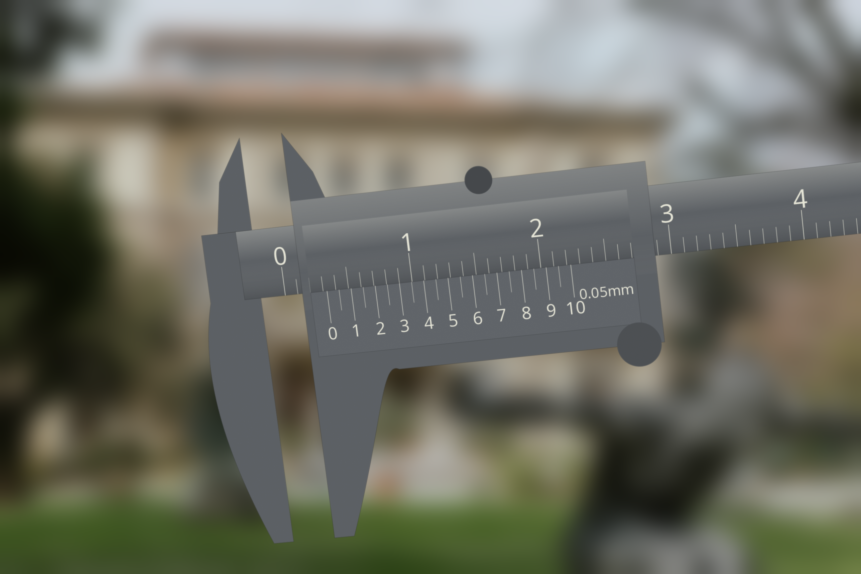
3.3 mm
